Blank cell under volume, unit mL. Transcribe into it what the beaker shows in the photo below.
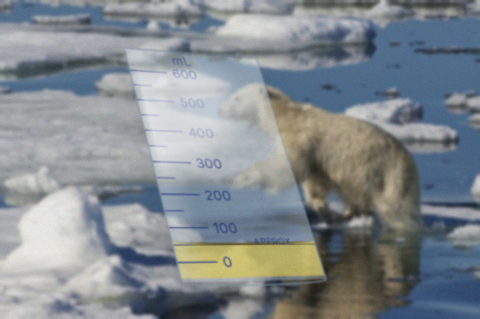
50 mL
